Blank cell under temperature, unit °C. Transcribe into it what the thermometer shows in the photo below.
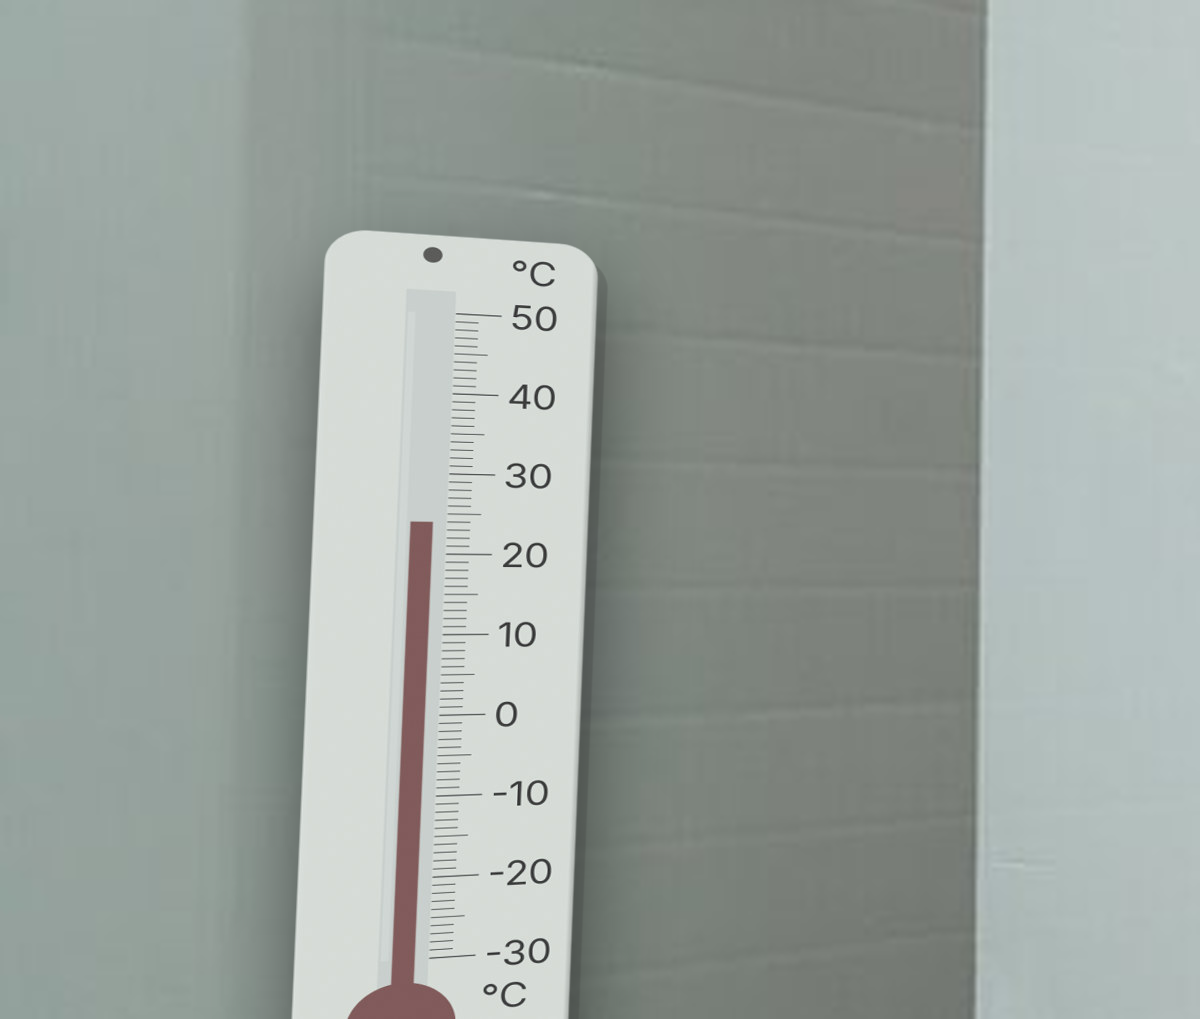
24 °C
